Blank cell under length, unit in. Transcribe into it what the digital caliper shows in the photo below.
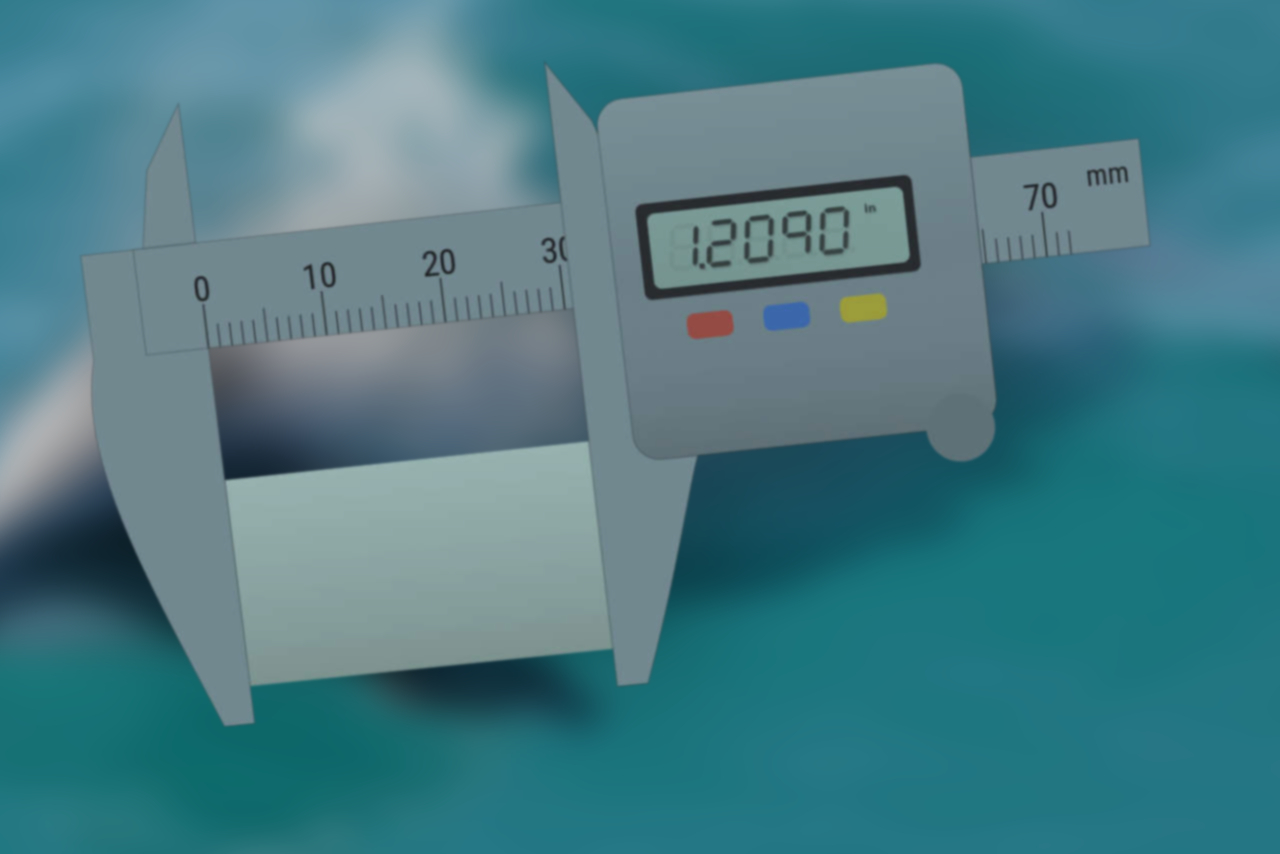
1.2090 in
